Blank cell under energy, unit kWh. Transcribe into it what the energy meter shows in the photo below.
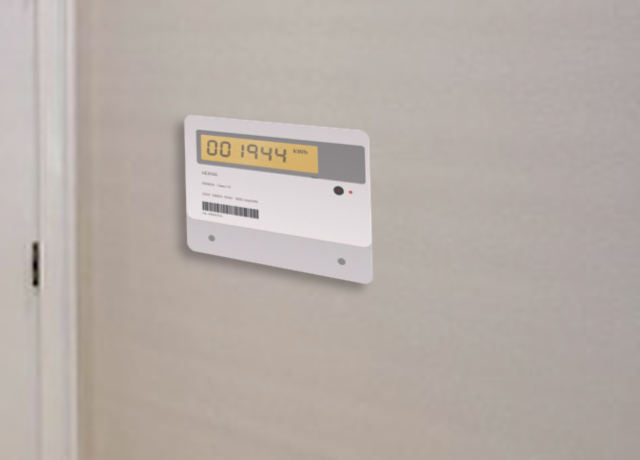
1944 kWh
